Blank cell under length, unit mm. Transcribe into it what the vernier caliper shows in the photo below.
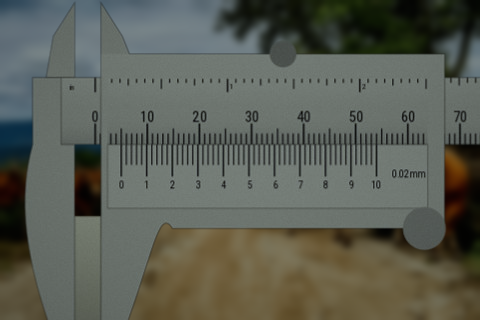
5.0 mm
